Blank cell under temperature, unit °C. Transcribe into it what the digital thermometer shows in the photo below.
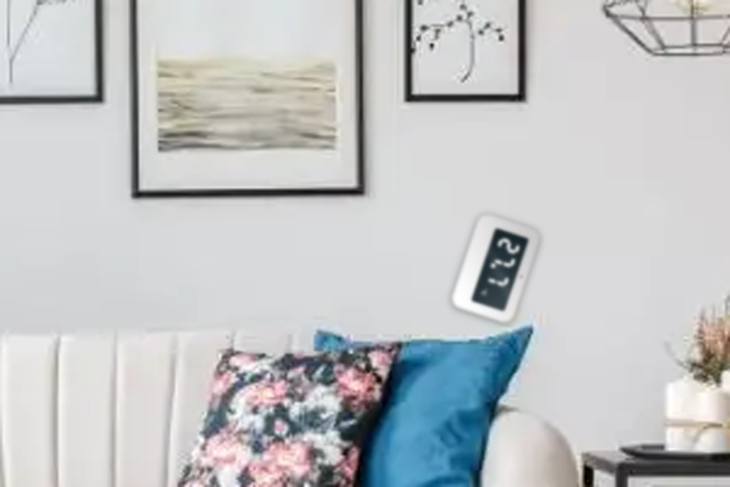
27.7 °C
